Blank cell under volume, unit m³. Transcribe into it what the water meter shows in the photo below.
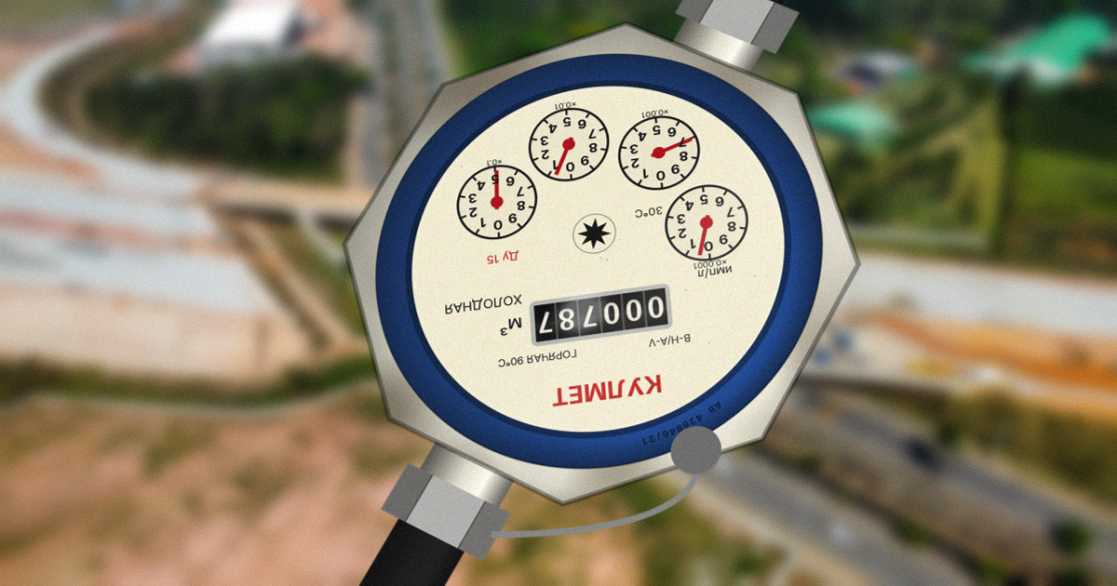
787.5070 m³
